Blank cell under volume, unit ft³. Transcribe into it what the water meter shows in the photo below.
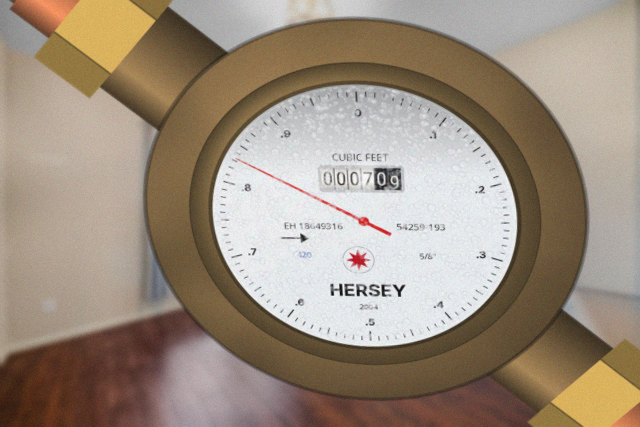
708.83 ft³
